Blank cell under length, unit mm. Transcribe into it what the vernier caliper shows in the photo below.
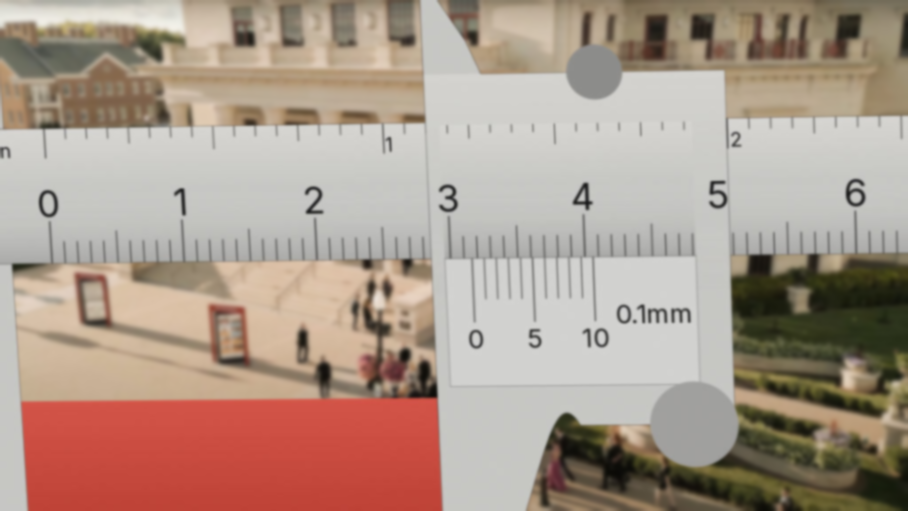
31.6 mm
